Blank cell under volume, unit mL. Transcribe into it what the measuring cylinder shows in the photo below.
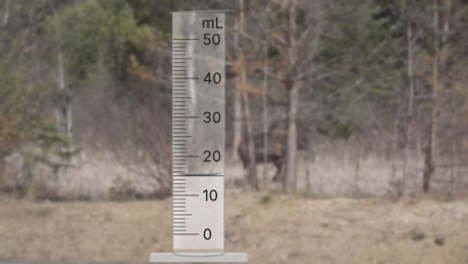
15 mL
